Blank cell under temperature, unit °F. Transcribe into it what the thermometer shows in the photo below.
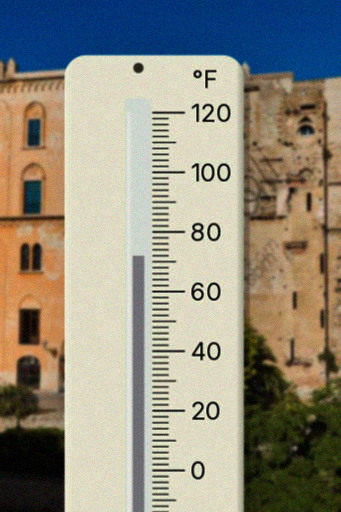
72 °F
